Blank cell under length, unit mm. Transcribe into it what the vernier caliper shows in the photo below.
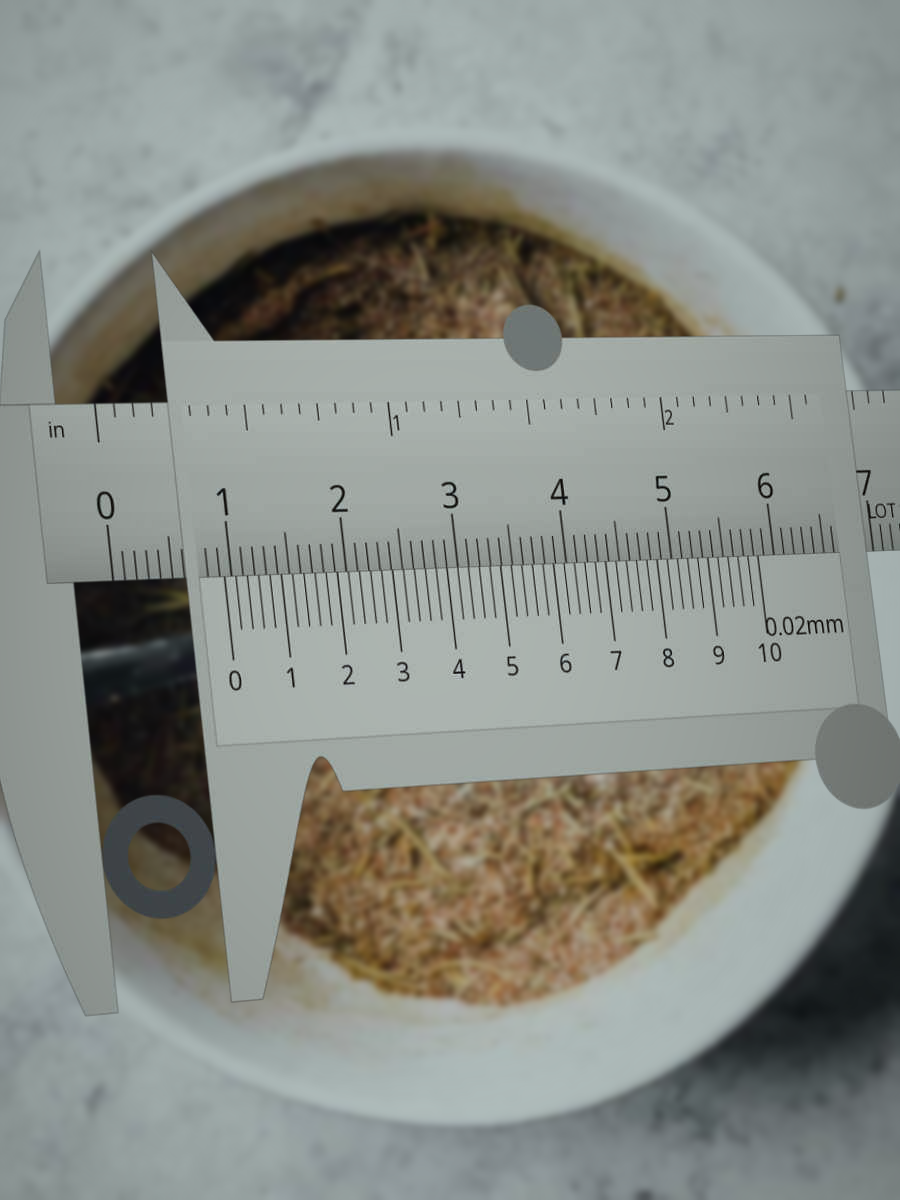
9.4 mm
